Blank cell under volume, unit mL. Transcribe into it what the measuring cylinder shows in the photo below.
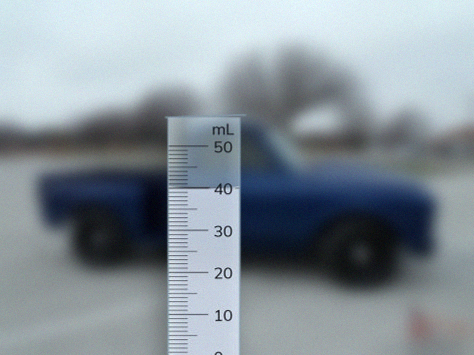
40 mL
